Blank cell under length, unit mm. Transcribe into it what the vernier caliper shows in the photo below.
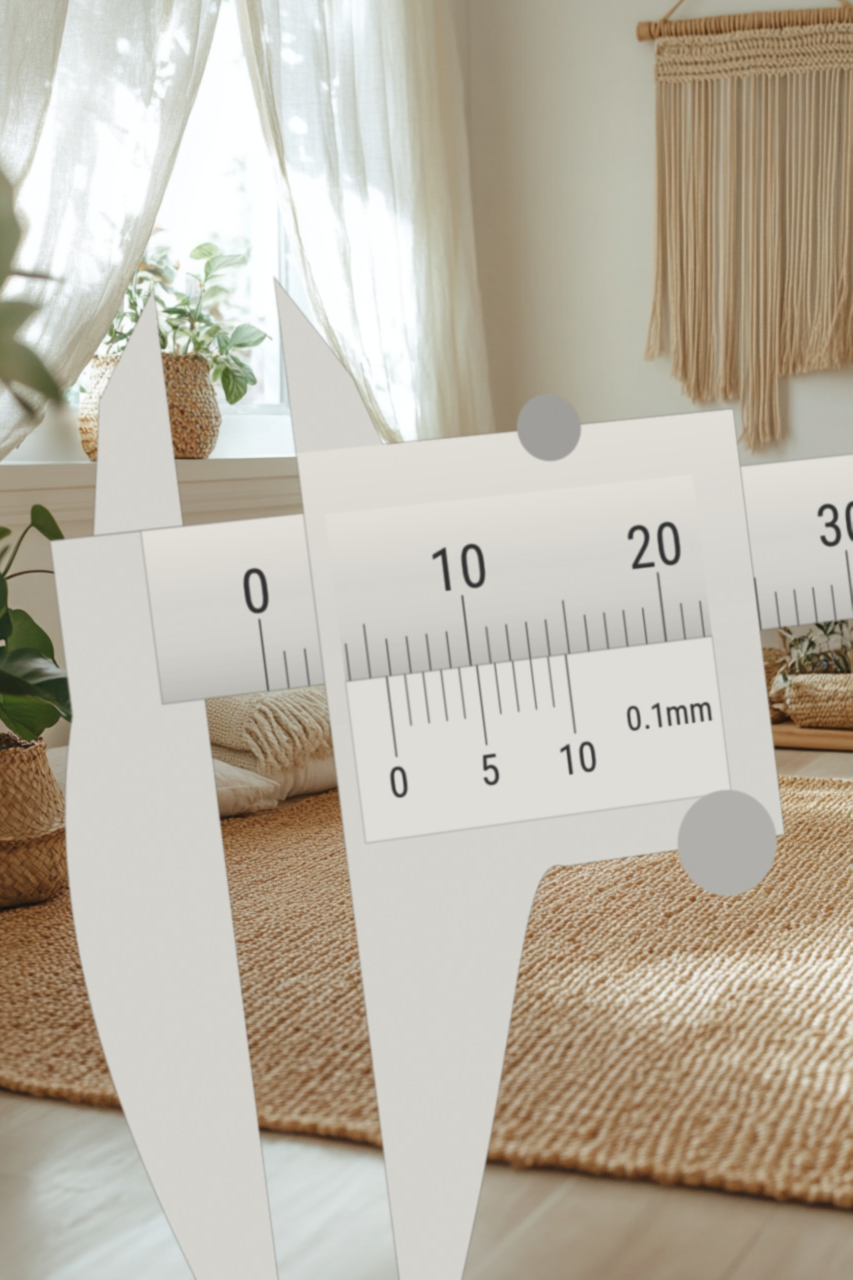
5.8 mm
